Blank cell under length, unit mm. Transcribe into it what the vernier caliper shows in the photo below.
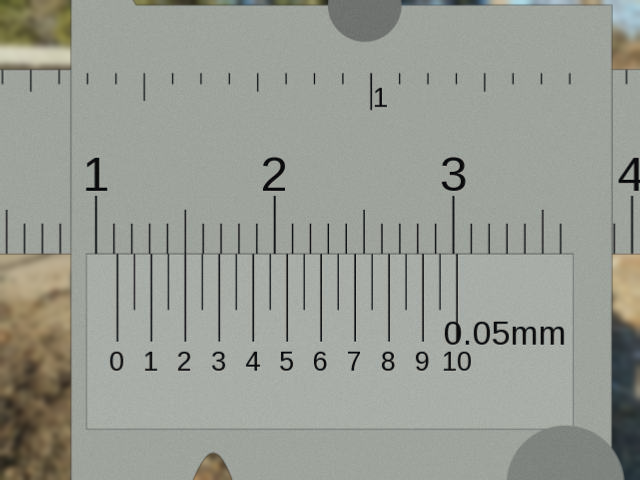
11.2 mm
